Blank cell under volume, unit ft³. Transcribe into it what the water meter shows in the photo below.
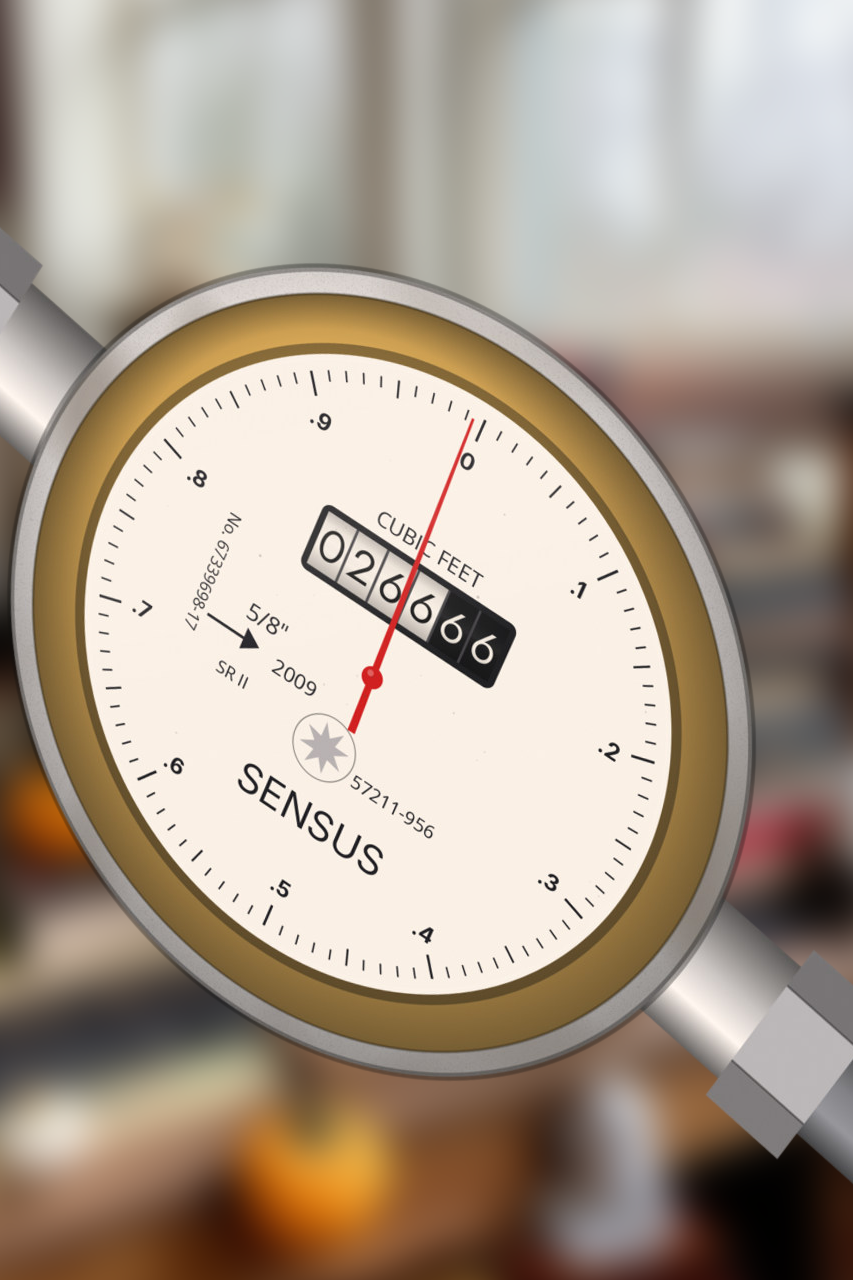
26665.99 ft³
